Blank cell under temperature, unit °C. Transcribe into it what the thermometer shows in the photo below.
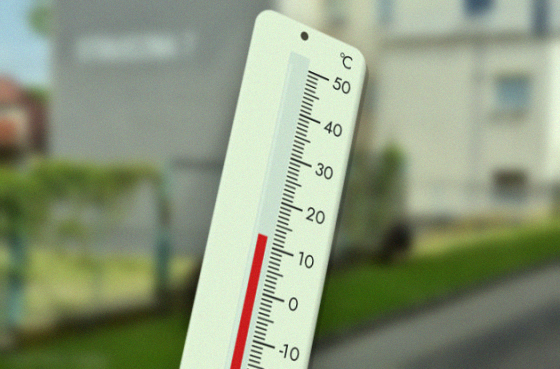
12 °C
